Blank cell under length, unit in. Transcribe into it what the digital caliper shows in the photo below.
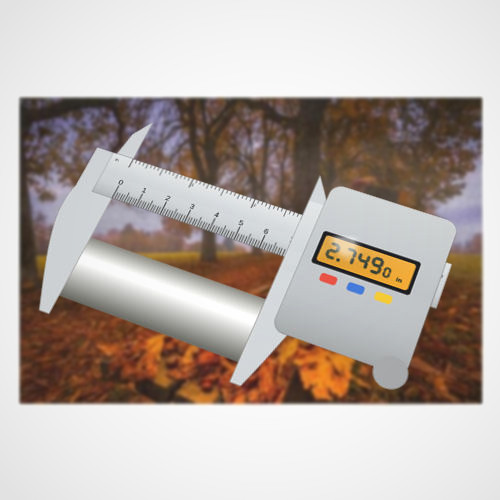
2.7490 in
